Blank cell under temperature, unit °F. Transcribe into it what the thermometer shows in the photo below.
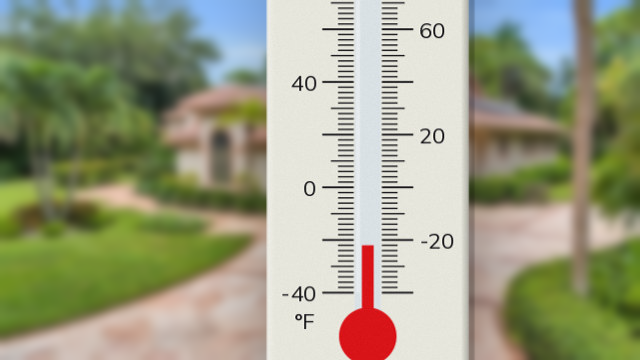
-22 °F
